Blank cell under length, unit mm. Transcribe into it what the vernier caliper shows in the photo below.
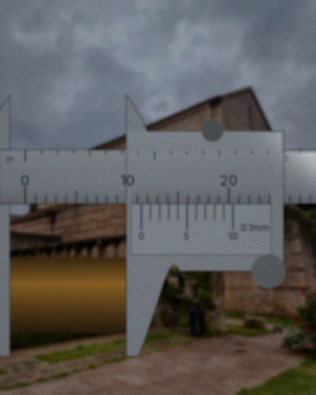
11.4 mm
